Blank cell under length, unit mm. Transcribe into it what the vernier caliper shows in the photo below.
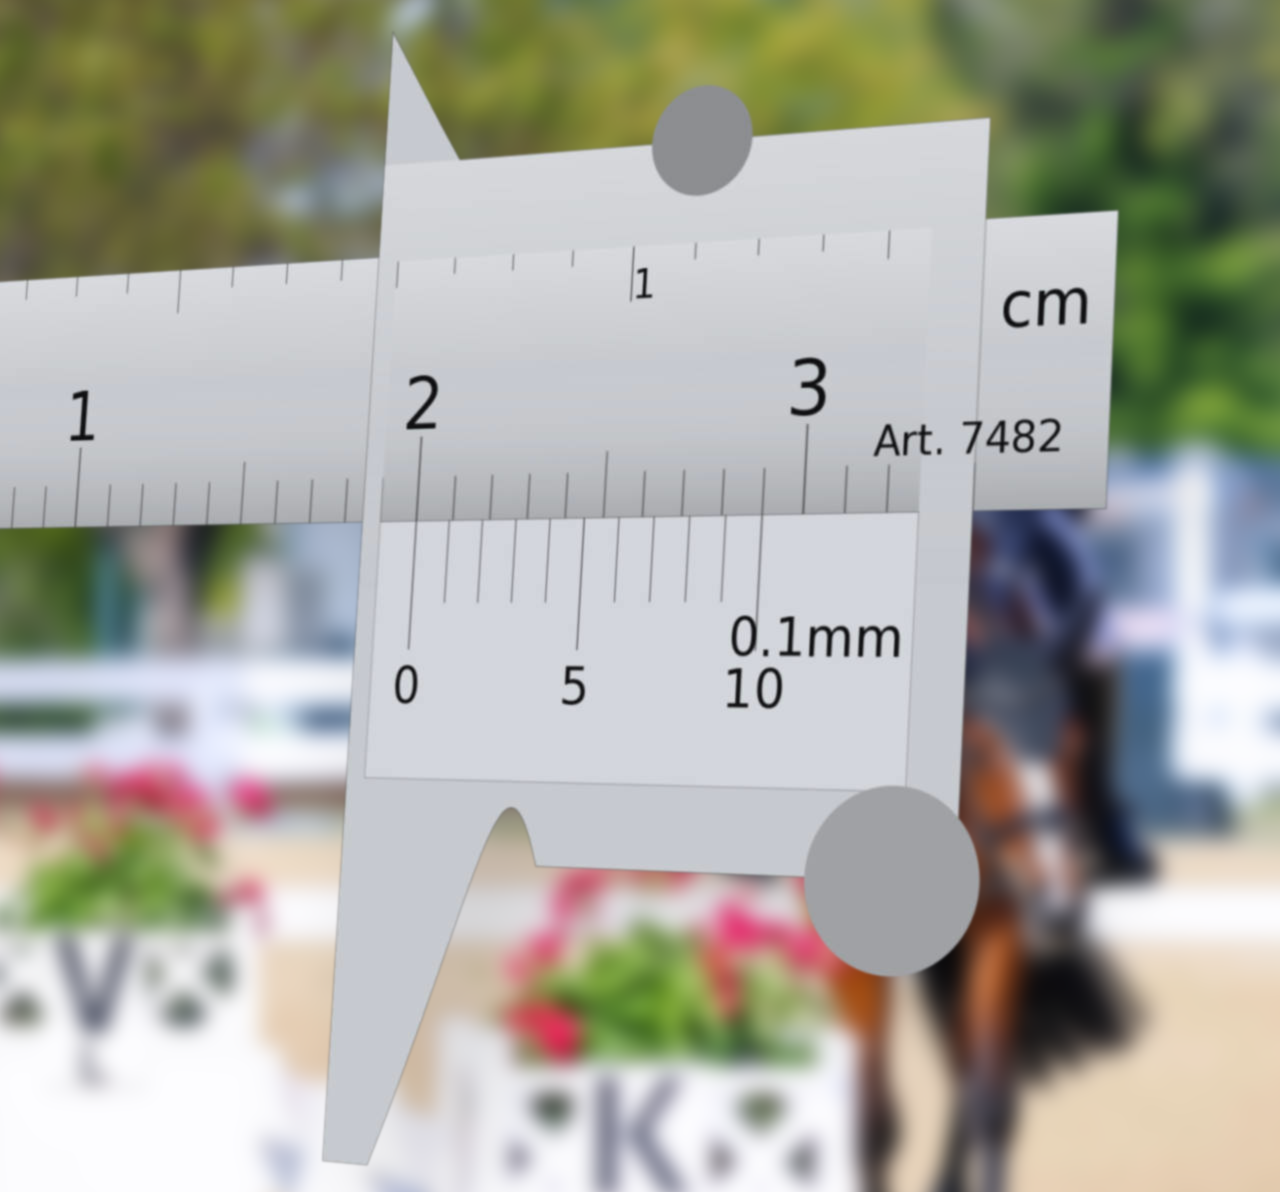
20.0 mm
